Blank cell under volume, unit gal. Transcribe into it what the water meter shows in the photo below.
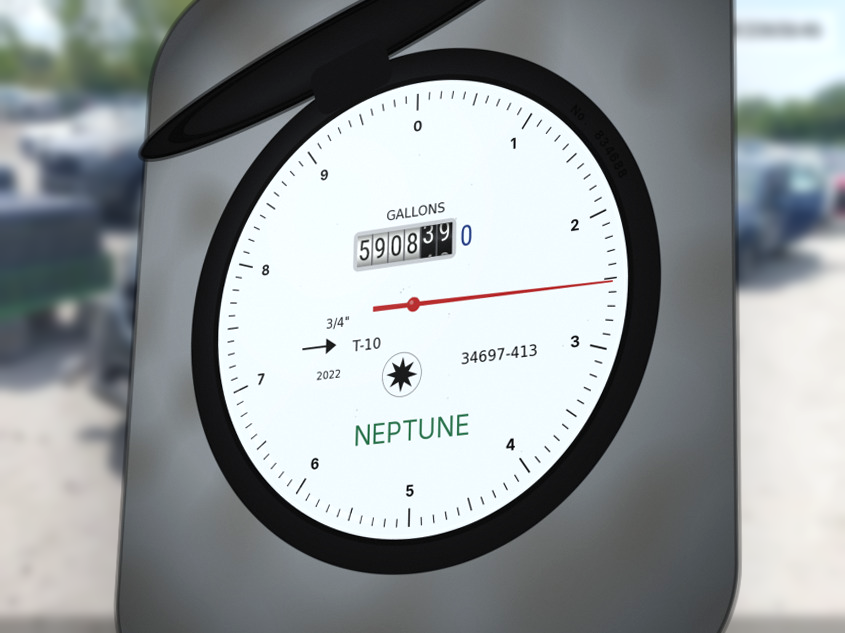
5908392.5 gal
